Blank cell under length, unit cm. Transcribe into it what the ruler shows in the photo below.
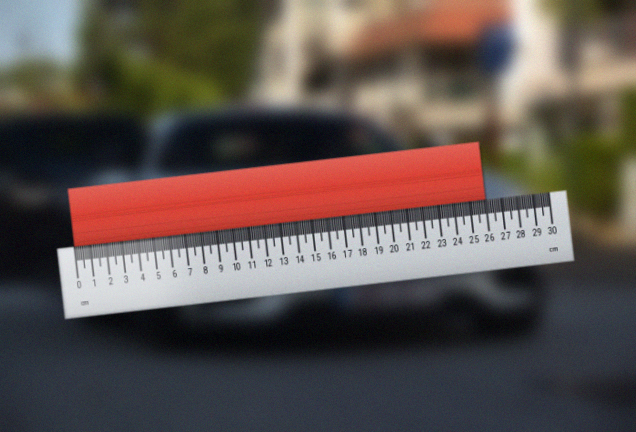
26 cm
